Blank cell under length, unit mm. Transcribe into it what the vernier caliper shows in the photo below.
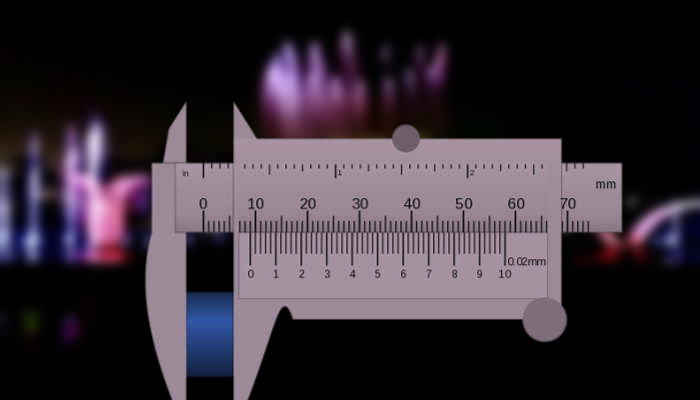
9.0 mm
